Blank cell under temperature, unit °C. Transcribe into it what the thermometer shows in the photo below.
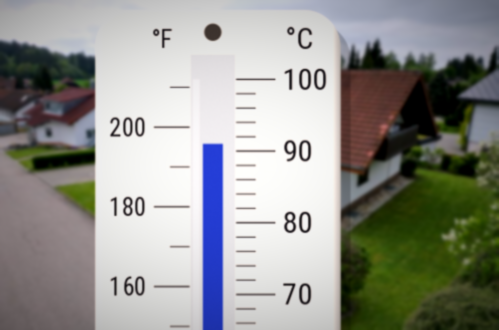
91 °C
